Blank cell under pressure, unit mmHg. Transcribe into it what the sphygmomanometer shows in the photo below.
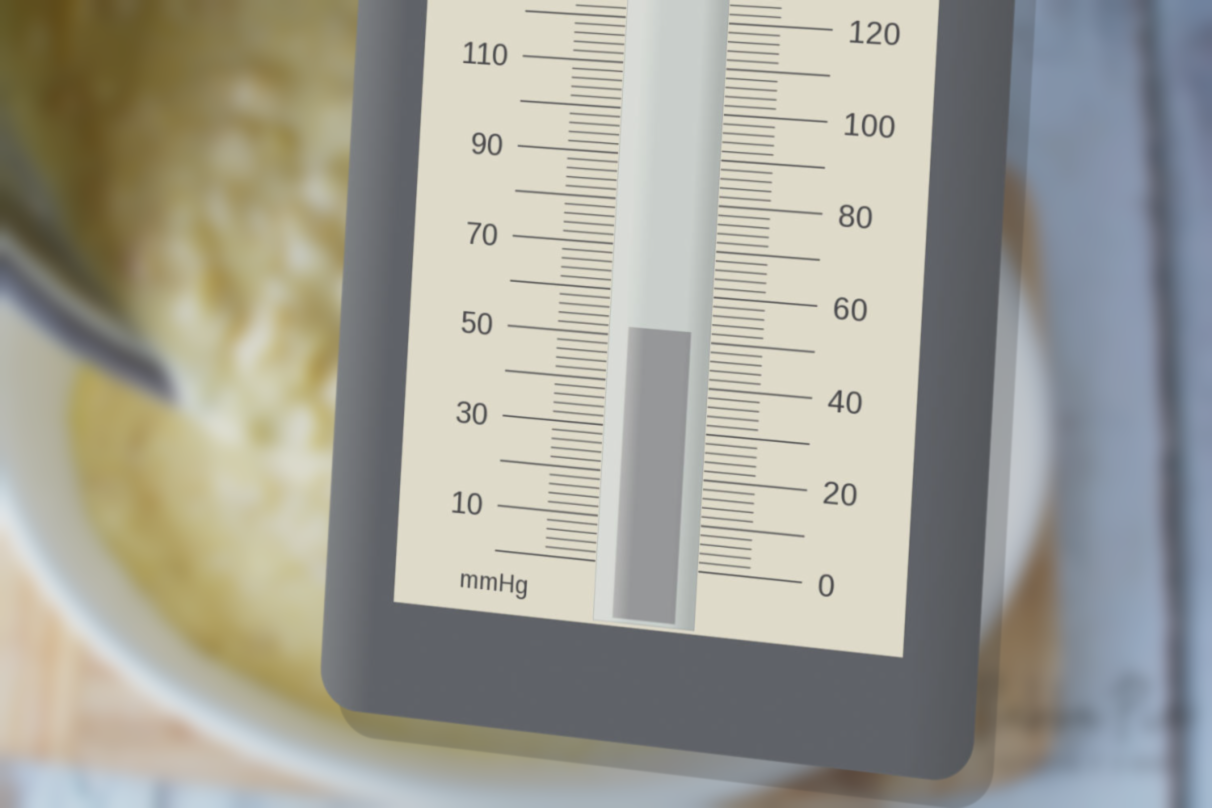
52 mmHg
